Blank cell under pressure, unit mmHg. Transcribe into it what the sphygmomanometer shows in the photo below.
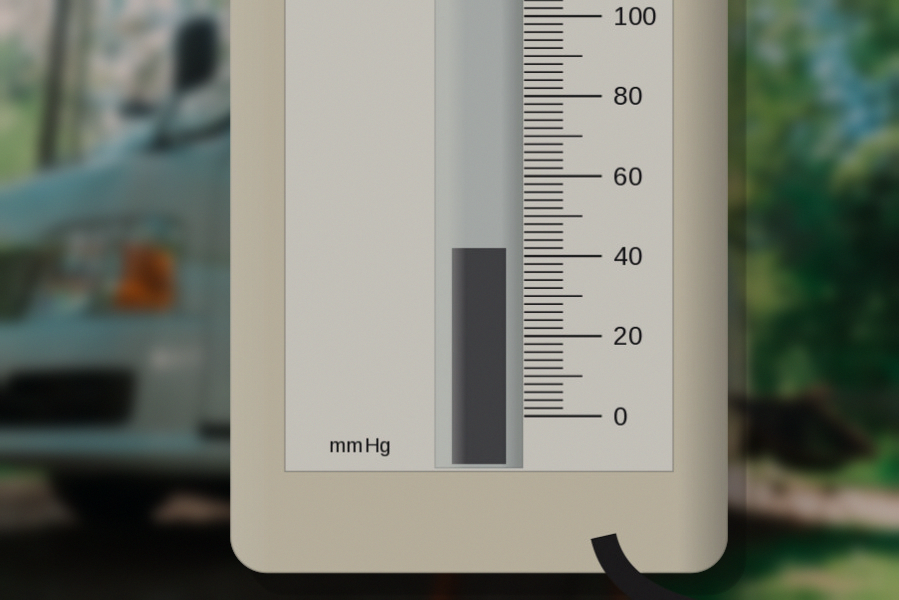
42 mmHg
